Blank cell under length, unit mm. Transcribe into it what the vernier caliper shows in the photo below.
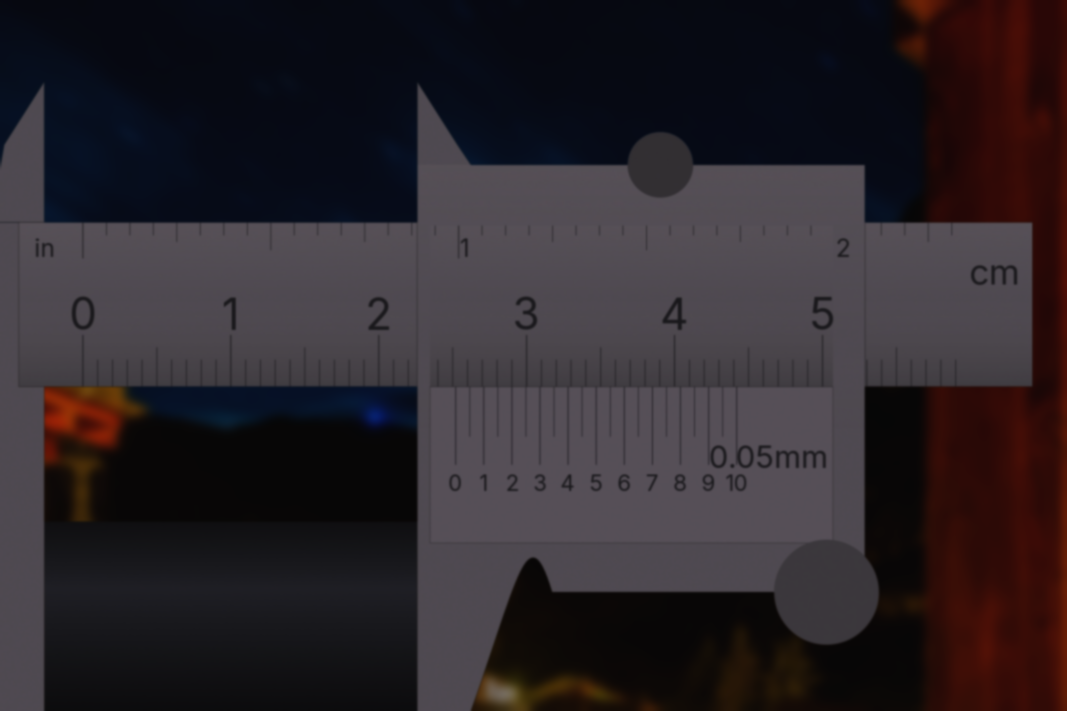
25.2 mm
